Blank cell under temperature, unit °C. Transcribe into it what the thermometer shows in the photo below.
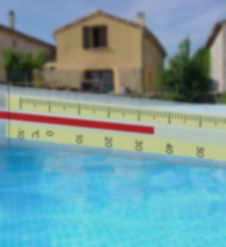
35 °C
